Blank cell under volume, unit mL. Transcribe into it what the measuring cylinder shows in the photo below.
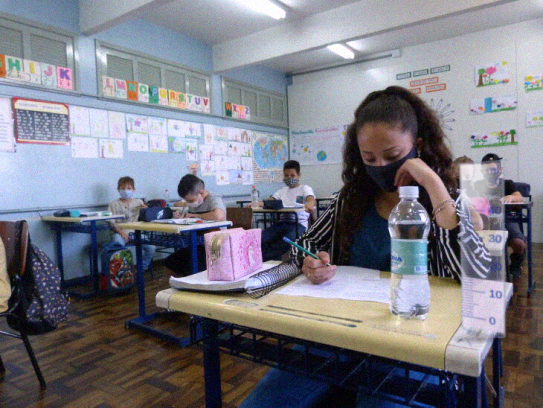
15 mL
